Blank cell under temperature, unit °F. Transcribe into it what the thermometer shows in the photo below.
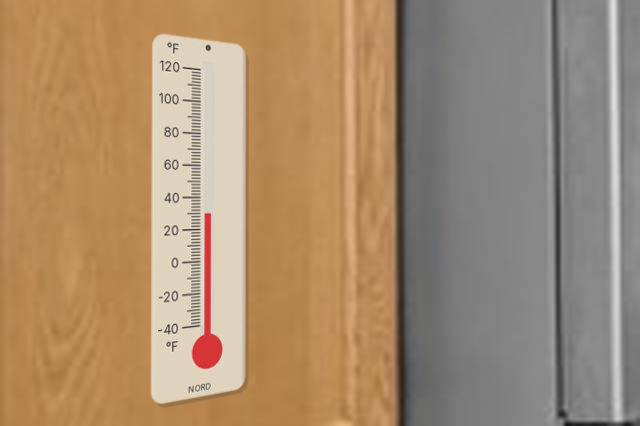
30 °F
